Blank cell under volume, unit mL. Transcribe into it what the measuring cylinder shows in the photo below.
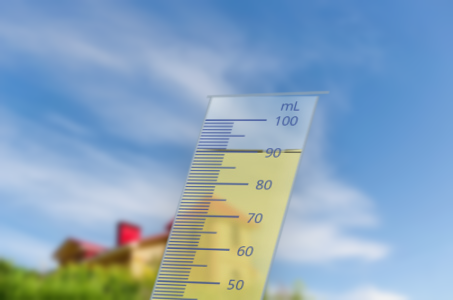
90 mL
